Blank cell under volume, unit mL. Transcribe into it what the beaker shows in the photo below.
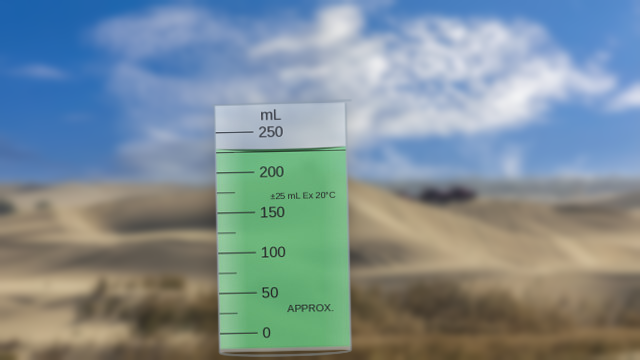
225 mL
